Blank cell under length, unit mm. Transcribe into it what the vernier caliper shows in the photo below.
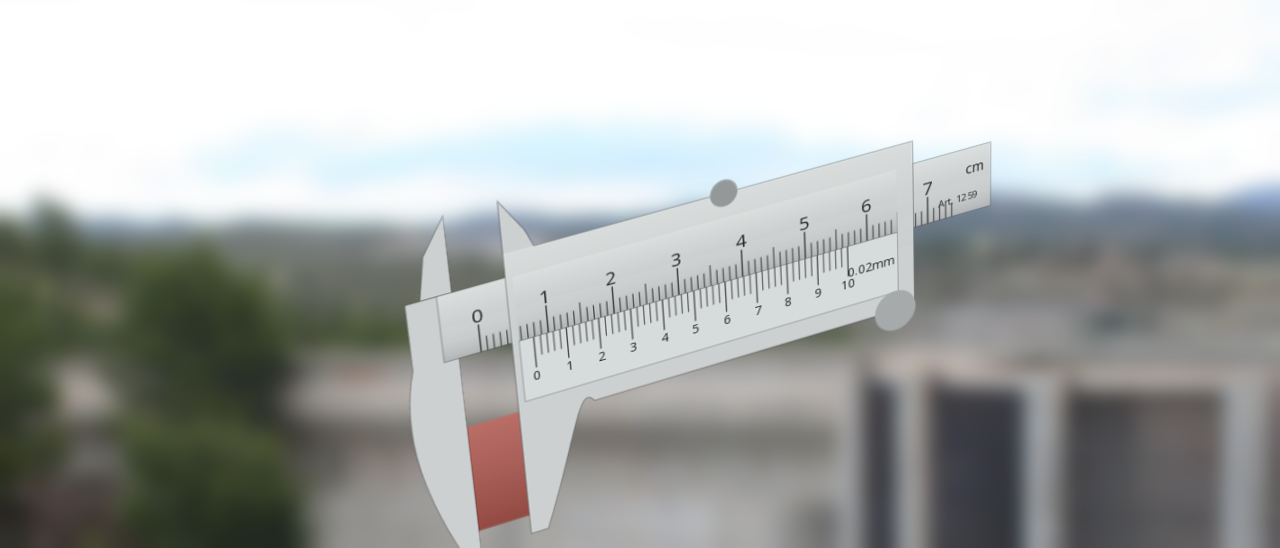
7.8 mm
